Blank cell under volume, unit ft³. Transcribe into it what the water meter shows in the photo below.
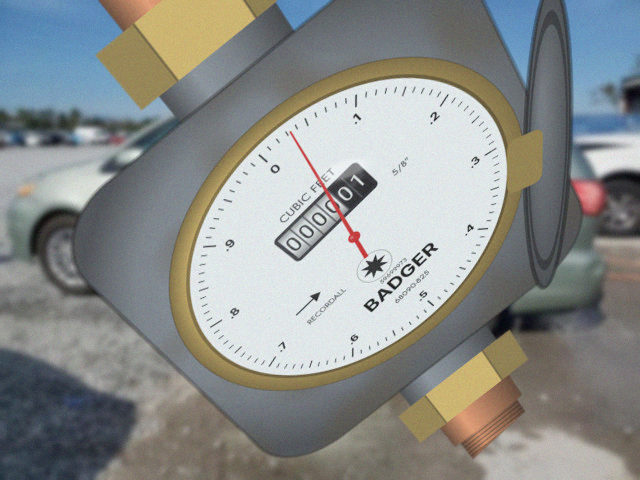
1.03 ft³
